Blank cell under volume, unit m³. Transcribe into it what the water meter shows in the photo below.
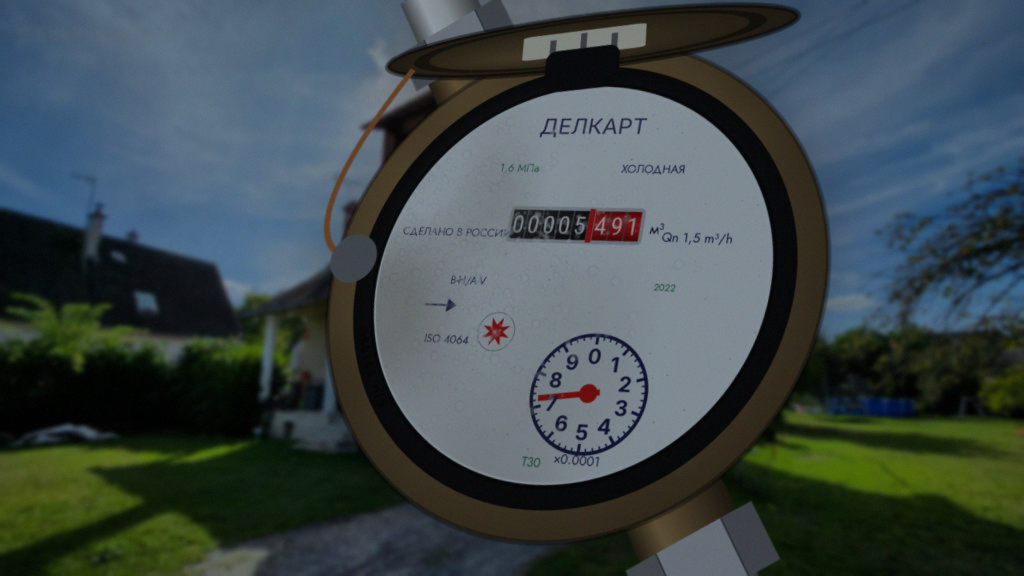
5.4917 m³
